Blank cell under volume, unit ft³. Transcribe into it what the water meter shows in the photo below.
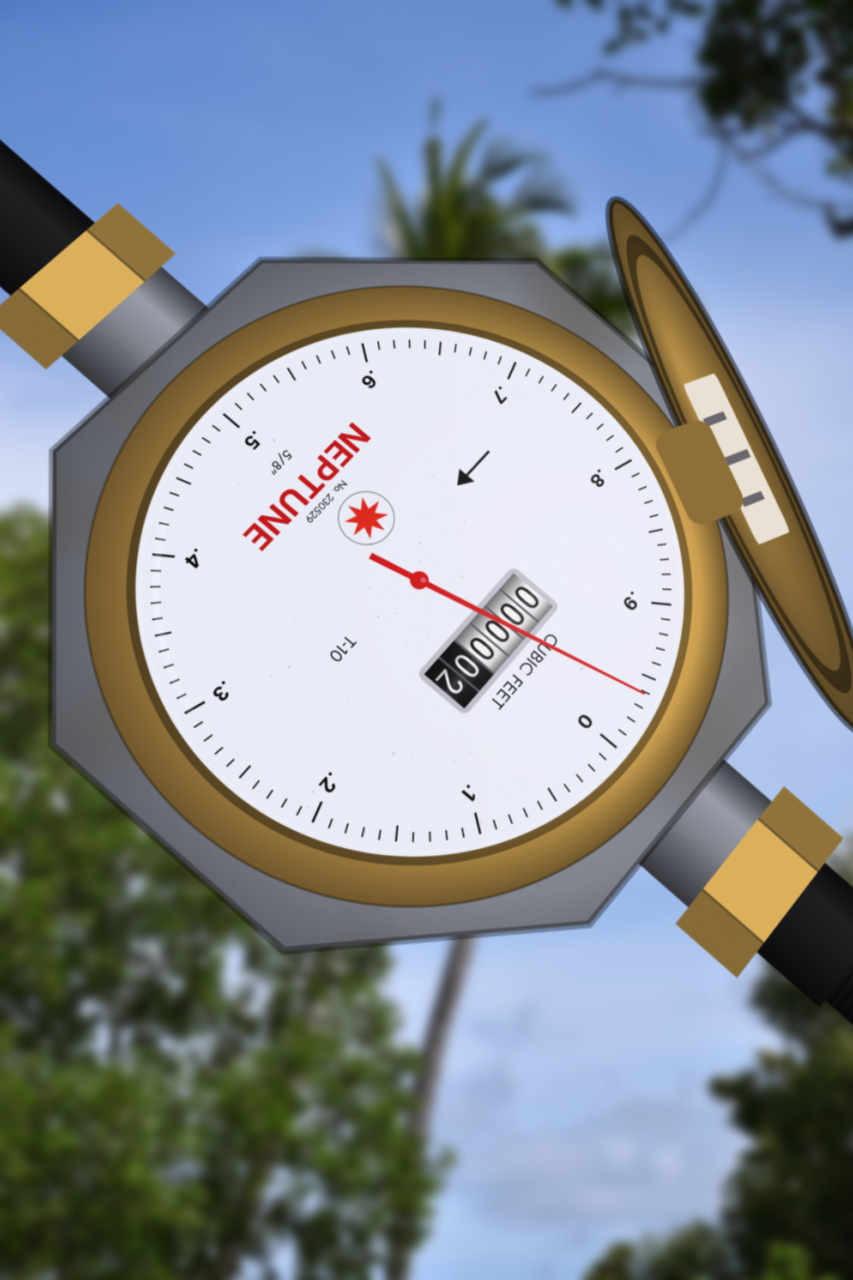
1.96 ft³
